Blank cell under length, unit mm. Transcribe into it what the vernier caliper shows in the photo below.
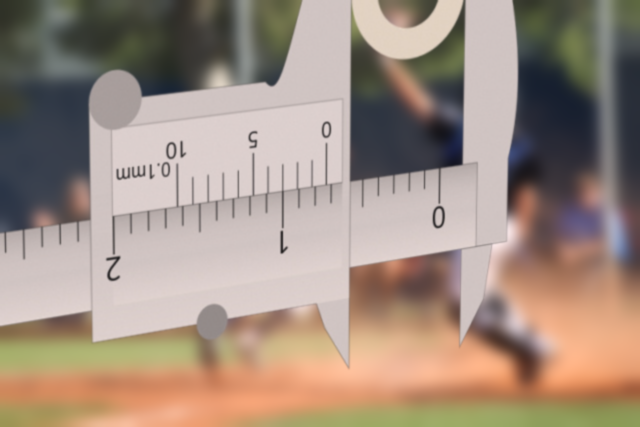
7.3 mm
